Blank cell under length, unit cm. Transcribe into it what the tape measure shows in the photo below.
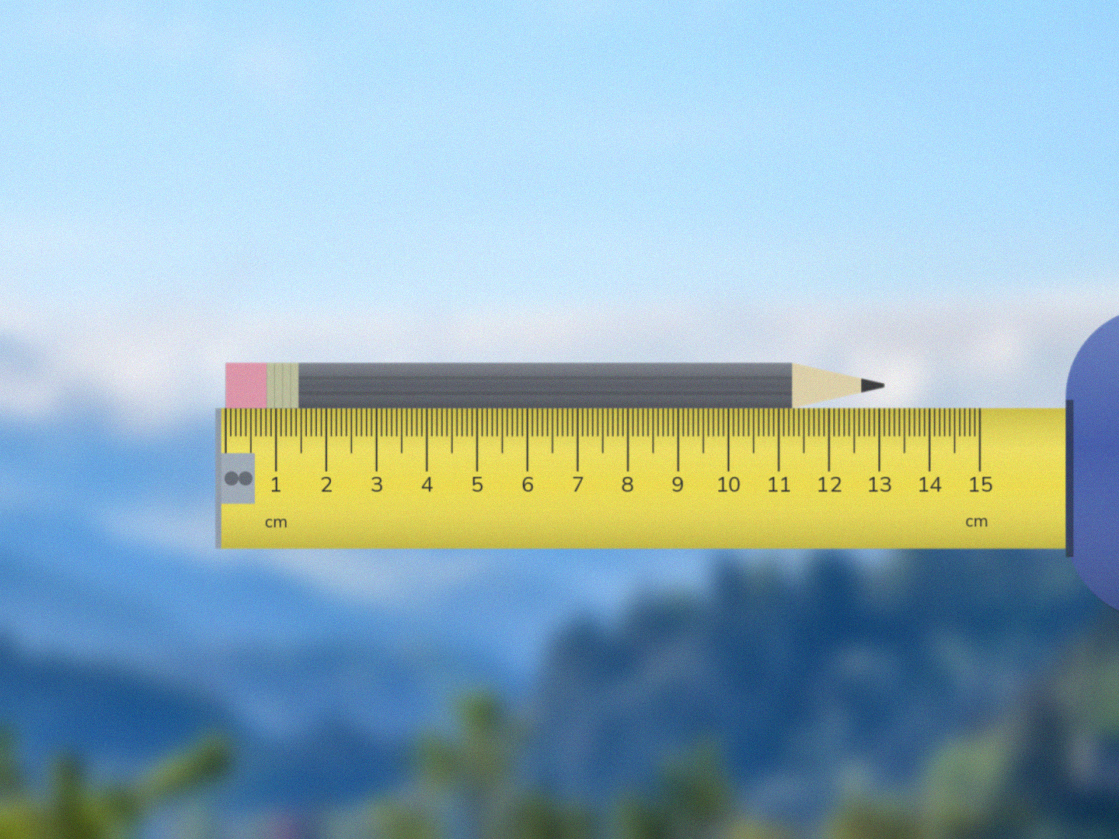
13.1 cm
